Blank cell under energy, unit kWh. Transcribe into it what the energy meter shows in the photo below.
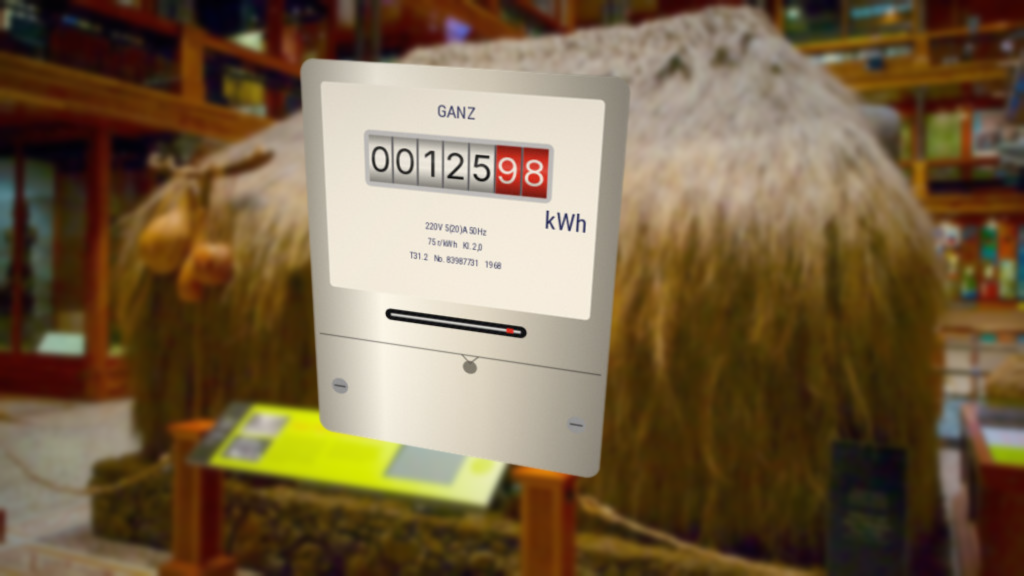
125.98 kWh
